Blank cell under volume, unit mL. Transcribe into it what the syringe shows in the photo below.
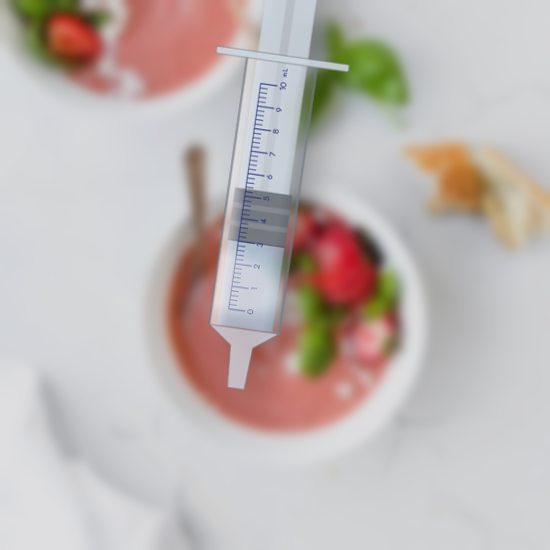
3 mL
